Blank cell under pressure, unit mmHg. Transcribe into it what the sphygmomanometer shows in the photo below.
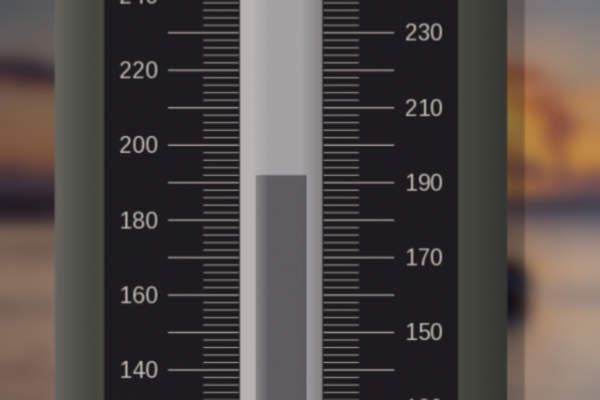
192 mmHg
